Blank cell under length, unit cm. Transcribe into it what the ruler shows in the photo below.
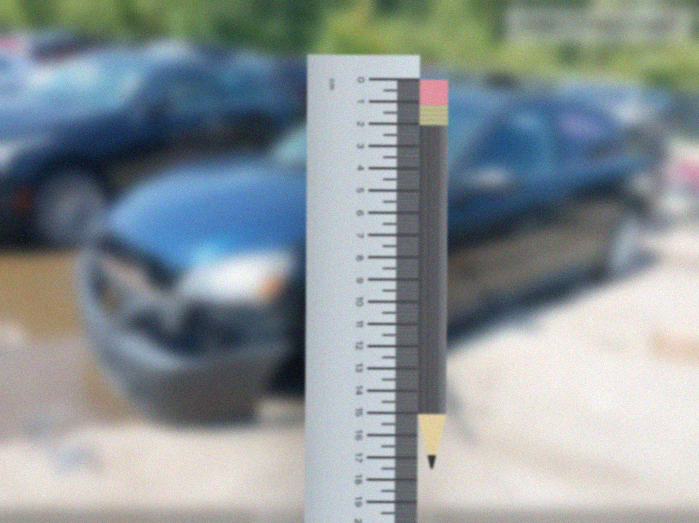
17.5 cm
